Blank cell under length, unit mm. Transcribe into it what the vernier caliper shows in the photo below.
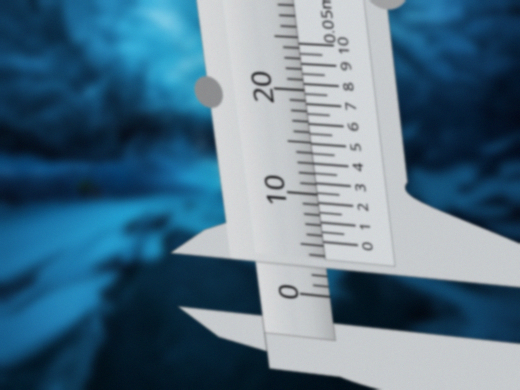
5.4 mm
